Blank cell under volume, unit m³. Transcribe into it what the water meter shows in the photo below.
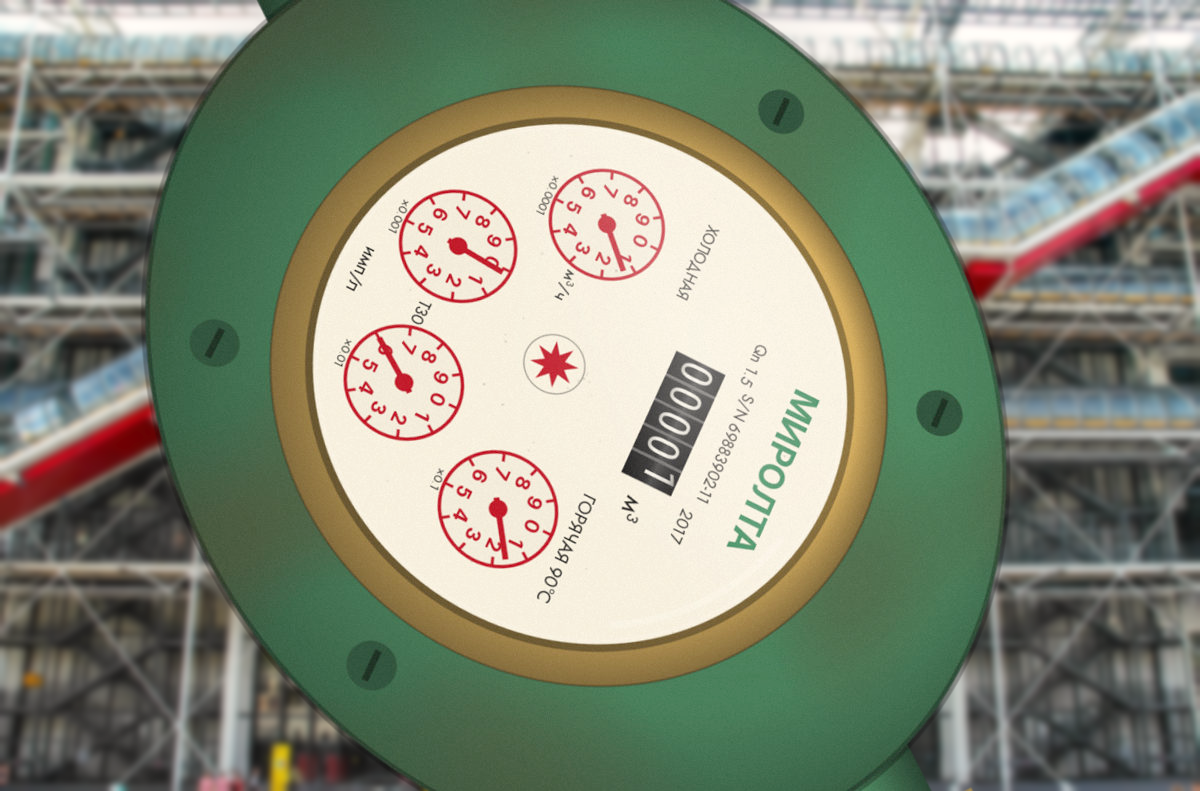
1.1601 m³
